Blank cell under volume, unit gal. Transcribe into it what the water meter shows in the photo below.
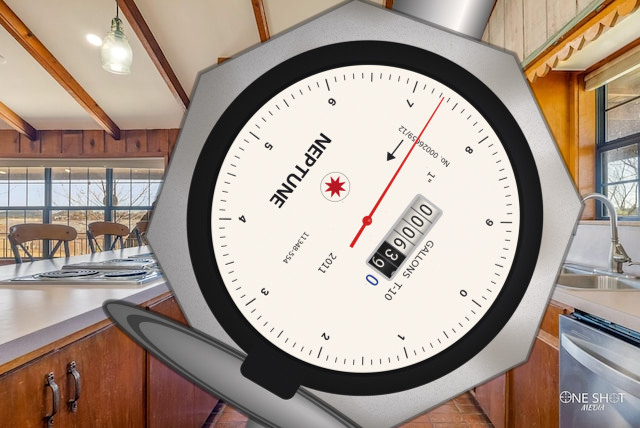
6387.3 gal
